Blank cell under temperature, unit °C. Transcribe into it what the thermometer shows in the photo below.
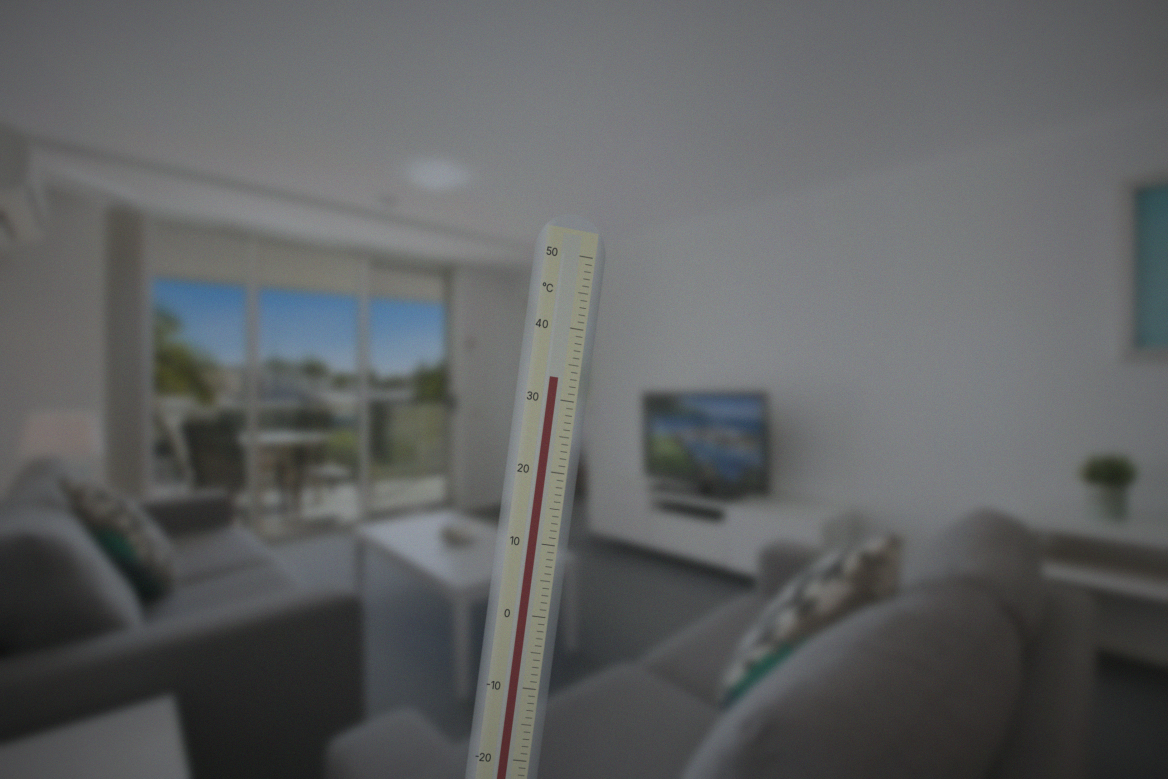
33 °C
